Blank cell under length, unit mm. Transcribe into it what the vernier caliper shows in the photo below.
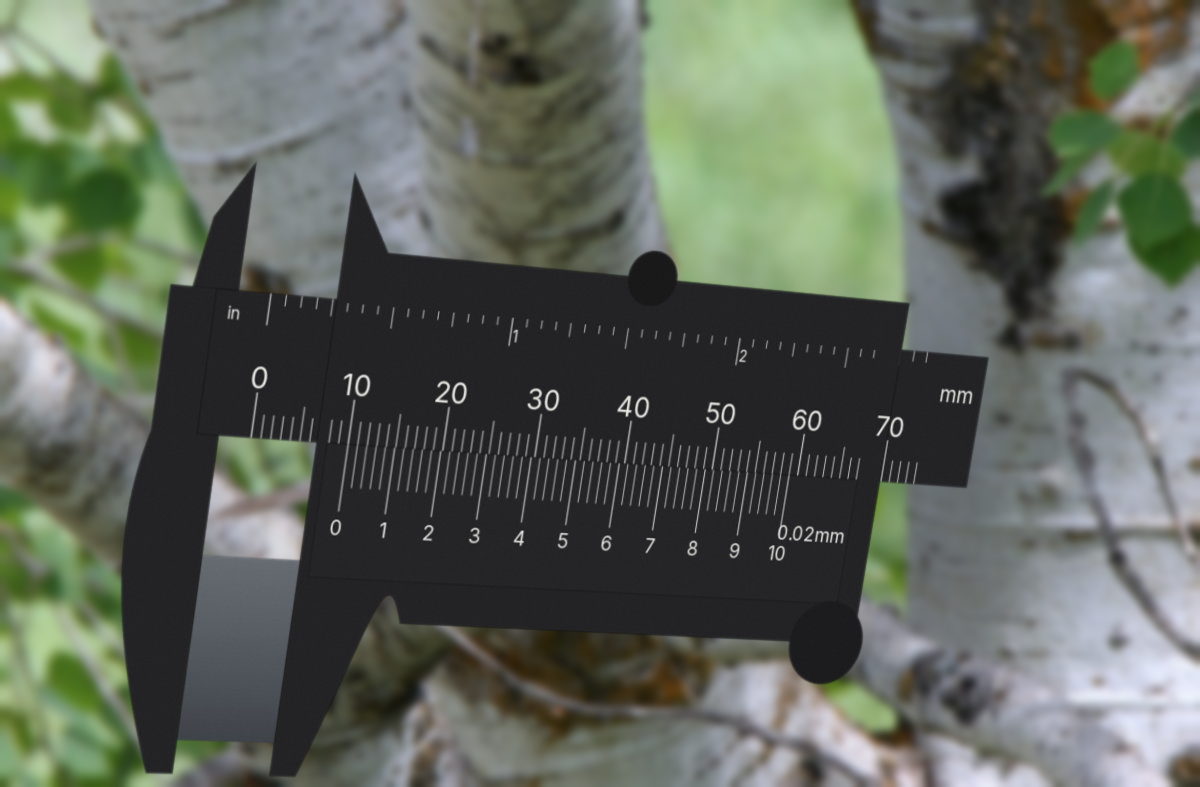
10.0 mm
